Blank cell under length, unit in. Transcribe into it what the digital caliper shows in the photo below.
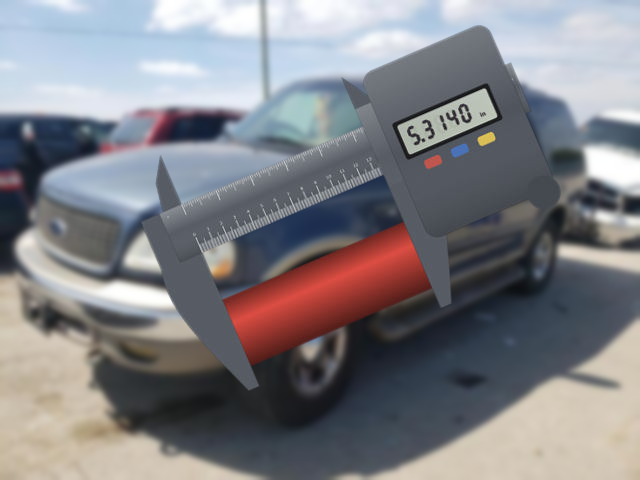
5.3140 in
